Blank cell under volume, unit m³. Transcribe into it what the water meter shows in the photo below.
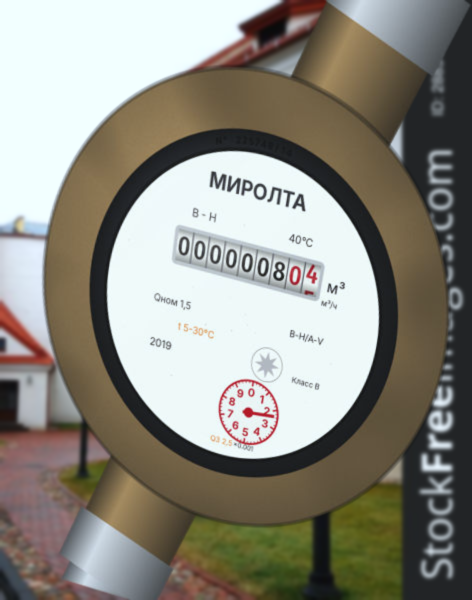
8.042 m³
